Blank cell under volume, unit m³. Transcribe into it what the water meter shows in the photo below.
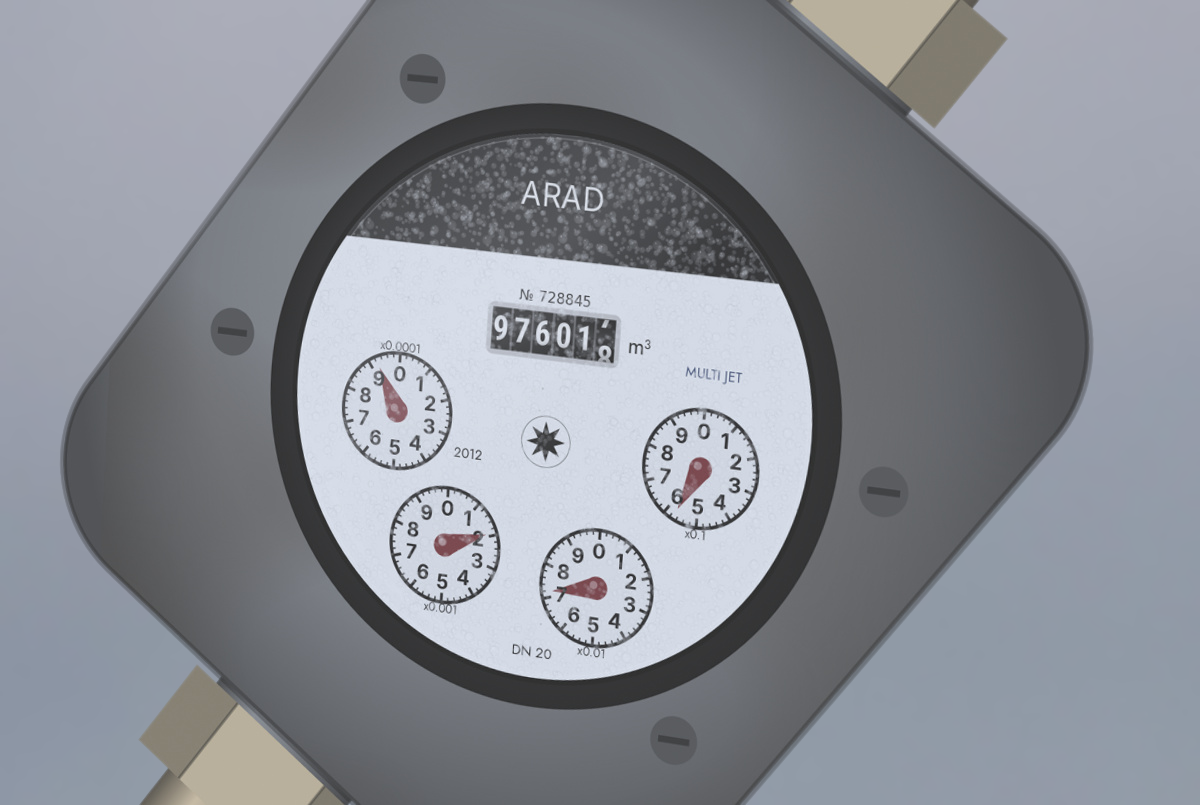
976017.5719 m³
